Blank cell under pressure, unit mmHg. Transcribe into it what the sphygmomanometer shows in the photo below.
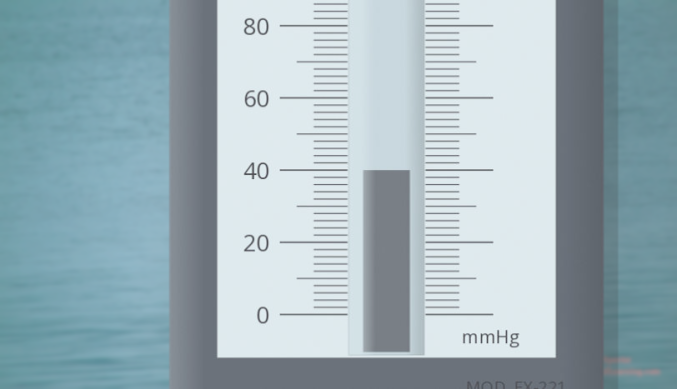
40 mmHg
